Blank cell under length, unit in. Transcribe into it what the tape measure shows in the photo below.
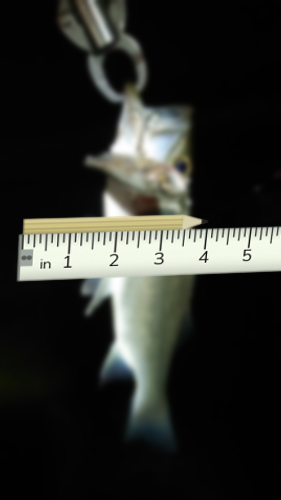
4 in
